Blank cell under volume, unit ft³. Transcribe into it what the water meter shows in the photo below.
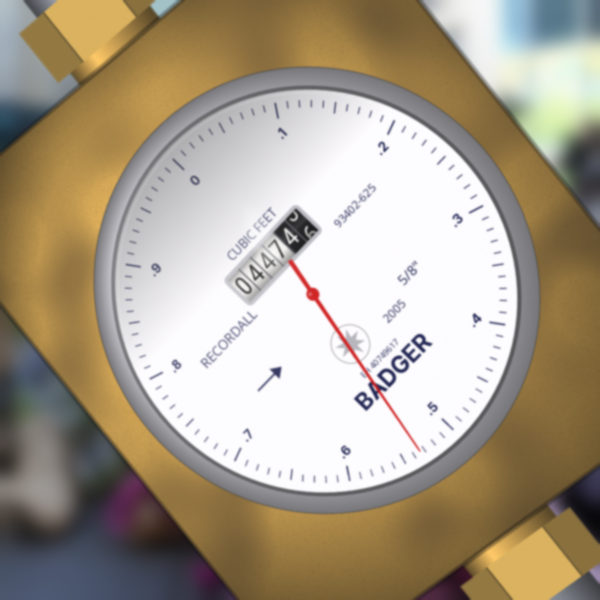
44745.53 ft³
